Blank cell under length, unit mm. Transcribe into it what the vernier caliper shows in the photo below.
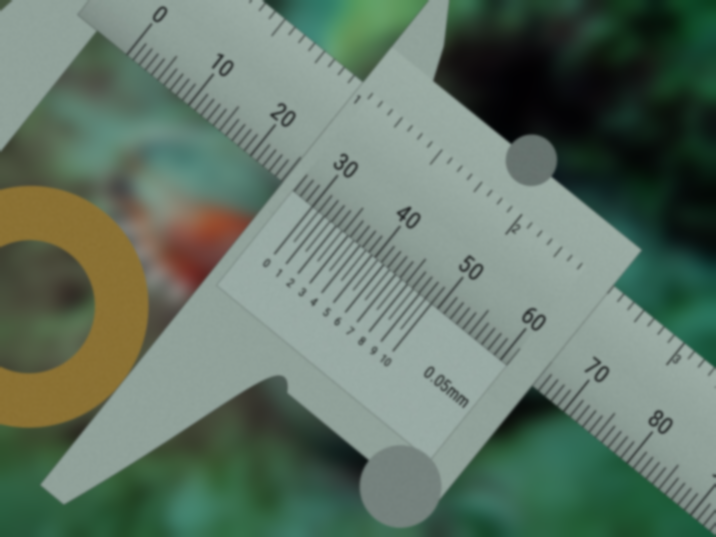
30.0 mm
